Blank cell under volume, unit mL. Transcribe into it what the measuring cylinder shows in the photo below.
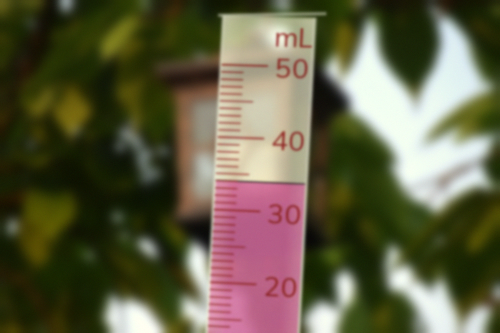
34 mL
